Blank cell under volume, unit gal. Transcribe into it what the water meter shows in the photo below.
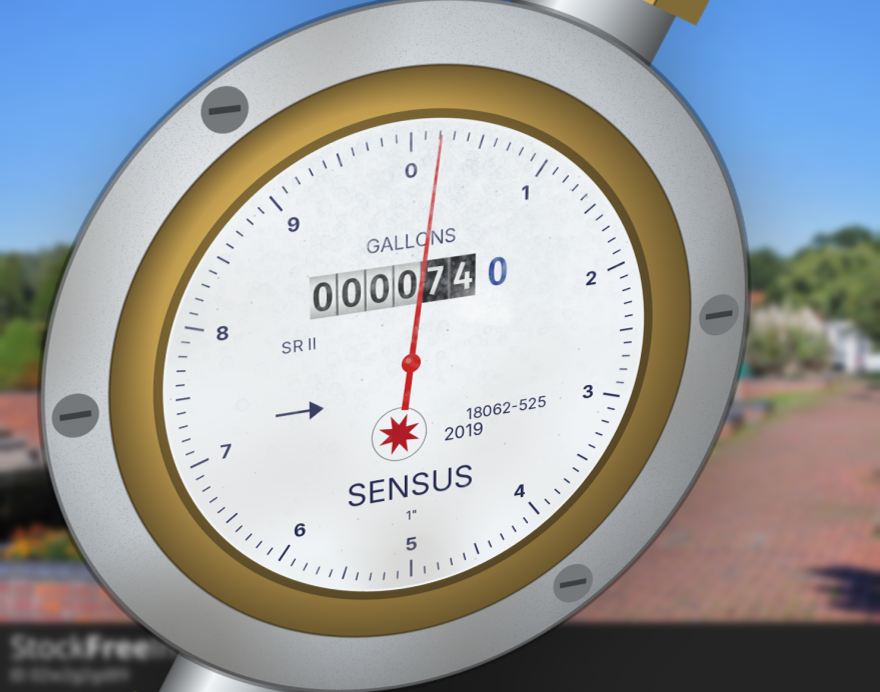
740.2 gal
